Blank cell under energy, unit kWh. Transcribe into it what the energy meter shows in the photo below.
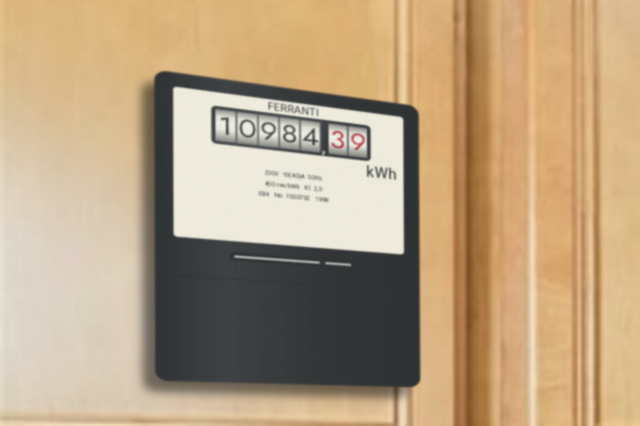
10984.39 kWh
